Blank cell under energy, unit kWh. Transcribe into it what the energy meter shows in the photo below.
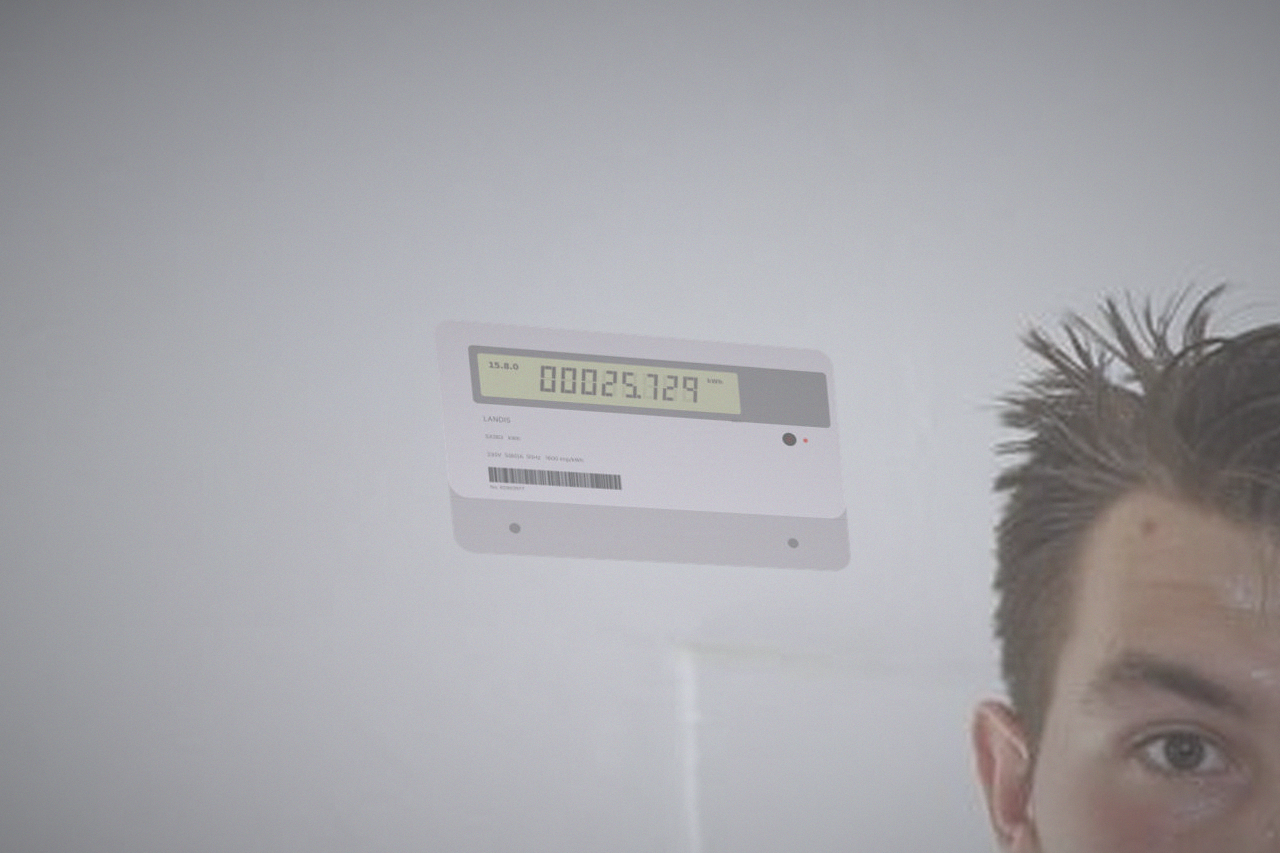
25.729 kWh
